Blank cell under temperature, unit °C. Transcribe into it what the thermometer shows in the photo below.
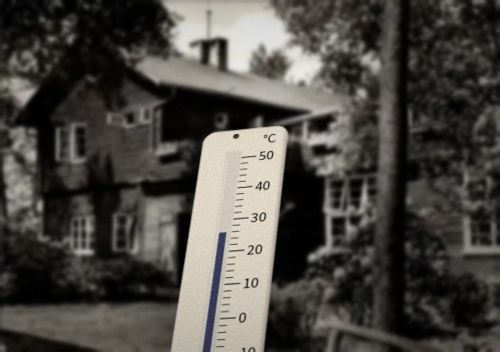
26 °C
